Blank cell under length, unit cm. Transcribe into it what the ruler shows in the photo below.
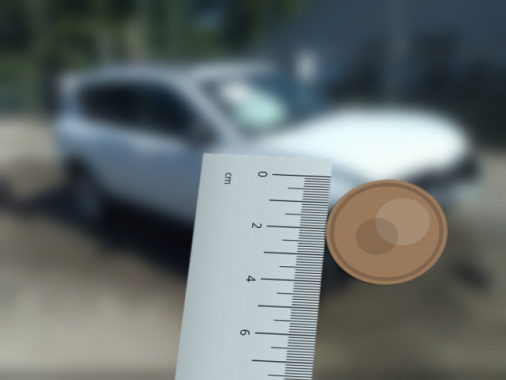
4 cm
